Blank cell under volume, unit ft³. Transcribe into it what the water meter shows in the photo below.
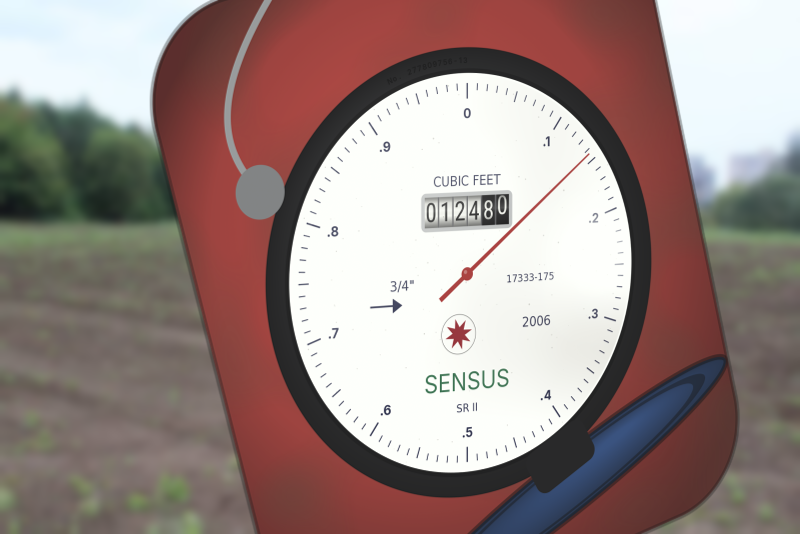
12480.14 ft³
